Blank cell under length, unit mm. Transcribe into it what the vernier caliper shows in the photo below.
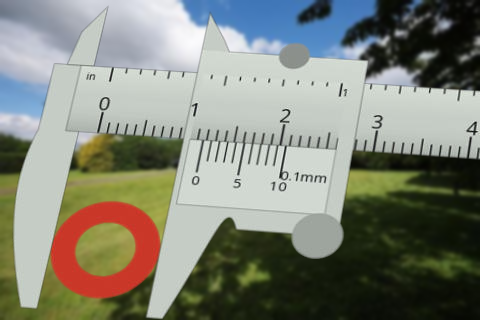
11.6 mm
